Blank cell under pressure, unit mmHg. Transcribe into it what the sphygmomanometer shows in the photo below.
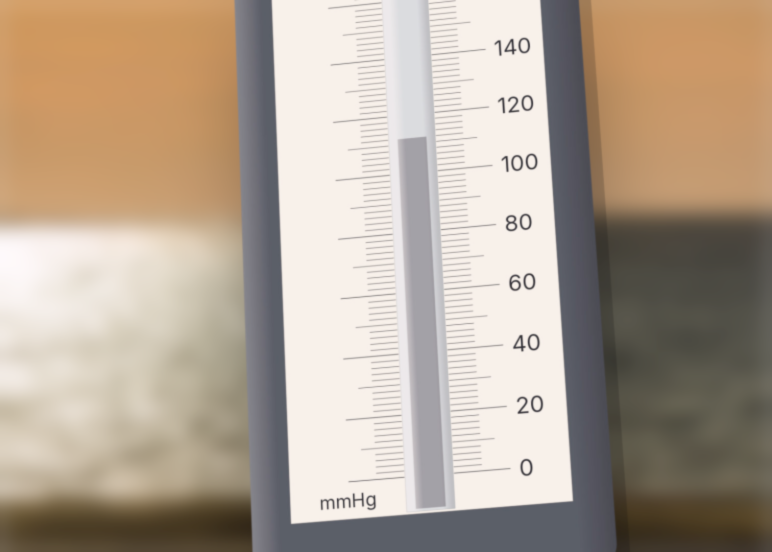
112 mmHg
